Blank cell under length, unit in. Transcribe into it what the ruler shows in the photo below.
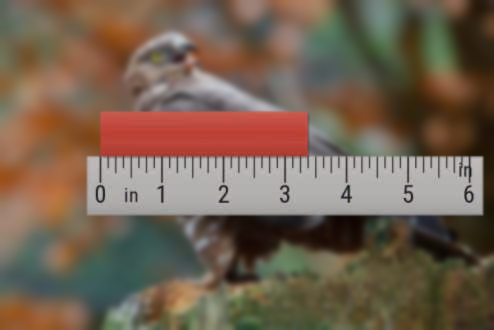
3.375 in
